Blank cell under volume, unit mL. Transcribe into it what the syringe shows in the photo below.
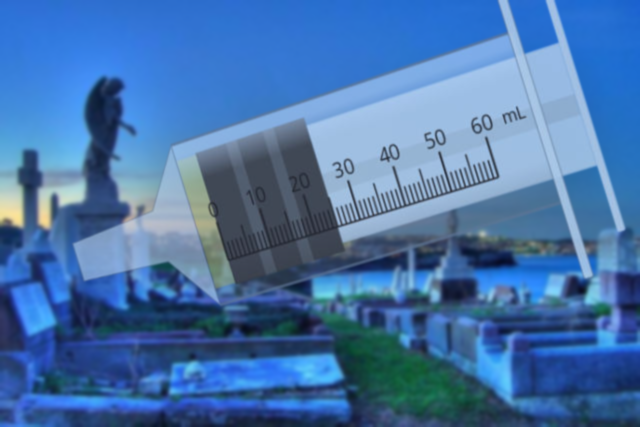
0 mL
